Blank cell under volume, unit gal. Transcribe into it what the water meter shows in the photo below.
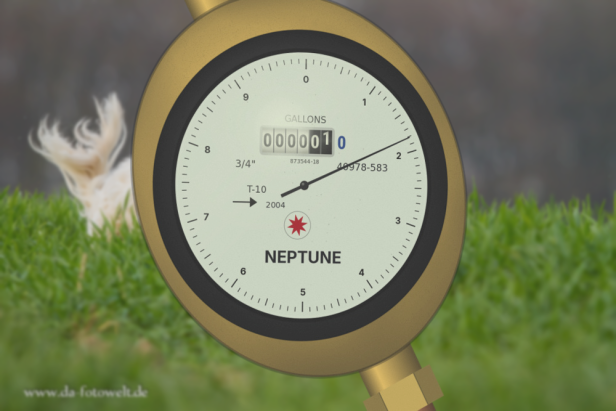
11.8 gal
